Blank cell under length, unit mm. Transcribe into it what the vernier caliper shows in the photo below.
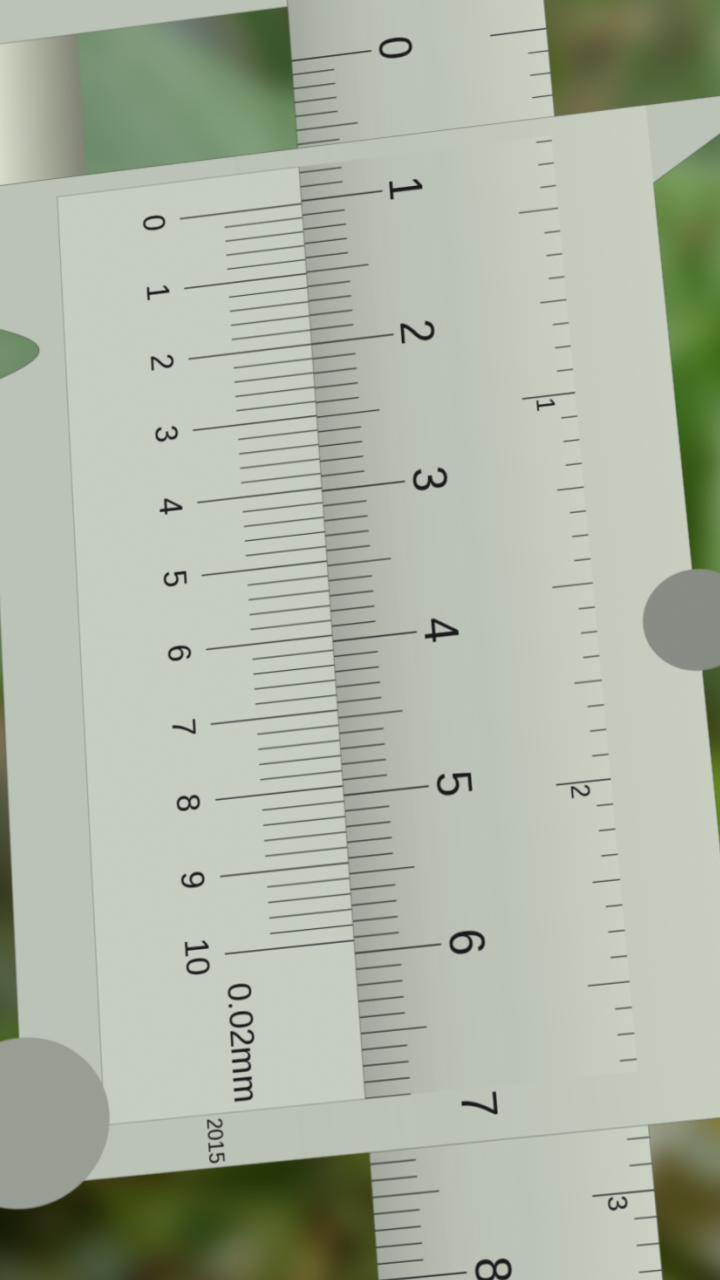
10.2 mm
